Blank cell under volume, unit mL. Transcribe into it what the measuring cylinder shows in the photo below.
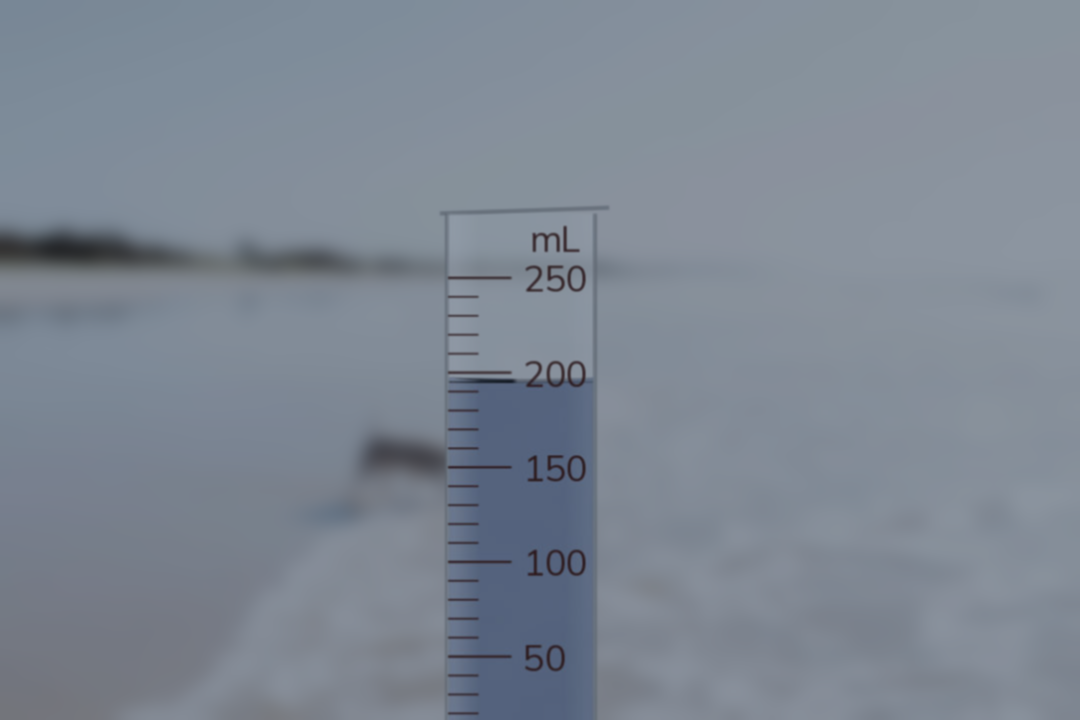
195 mL
